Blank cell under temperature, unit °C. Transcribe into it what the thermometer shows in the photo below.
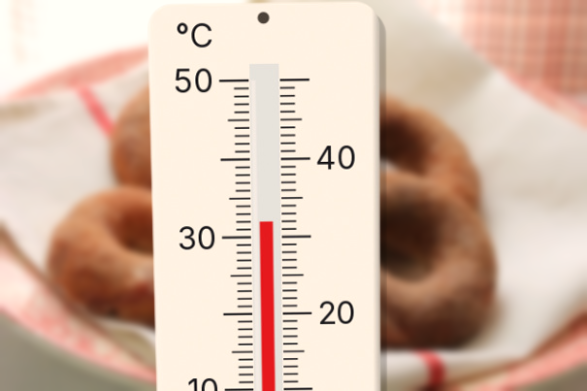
32 °C
